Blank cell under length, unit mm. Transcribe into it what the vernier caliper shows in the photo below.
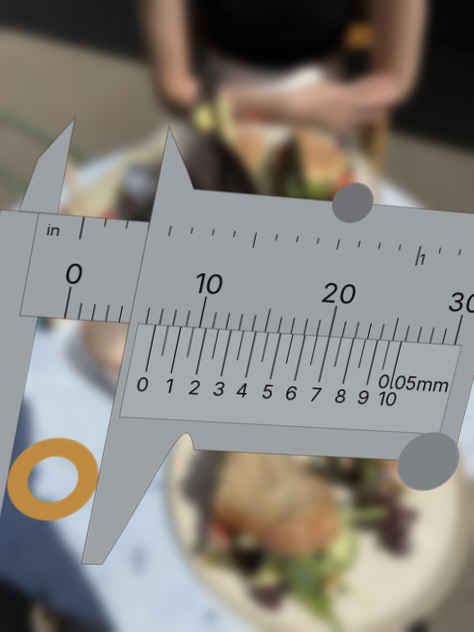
6.7 mm
